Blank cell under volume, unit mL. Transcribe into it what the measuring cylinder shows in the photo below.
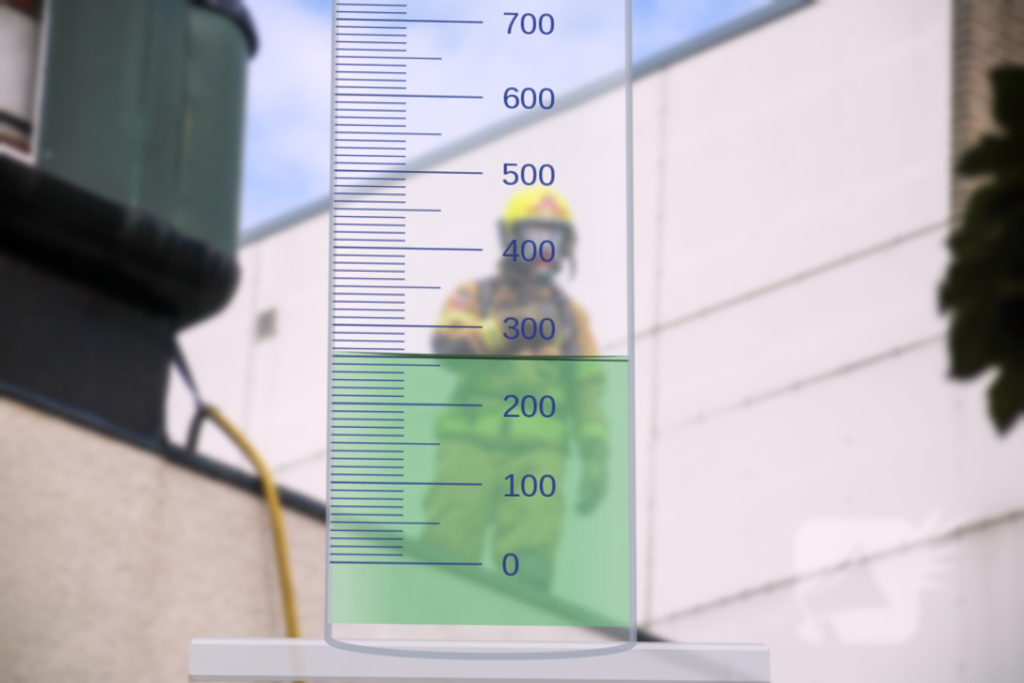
260 mL
